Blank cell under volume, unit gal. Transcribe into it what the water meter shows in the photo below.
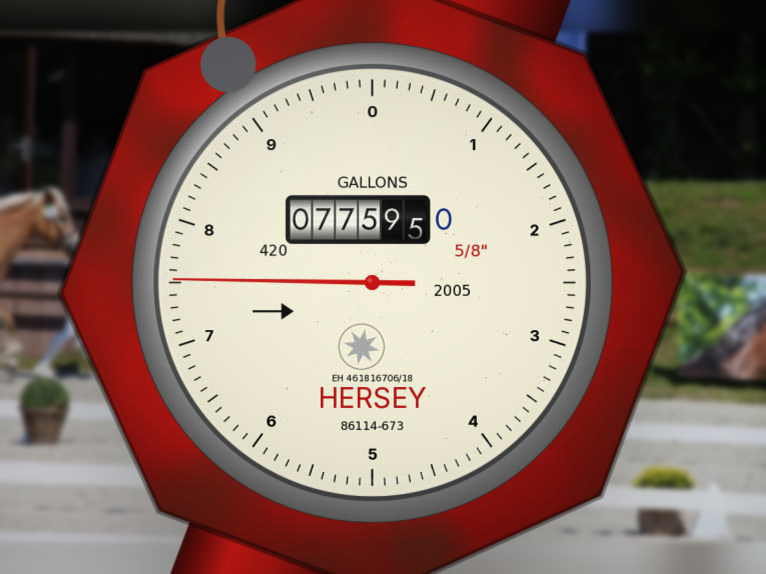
775947.5 gal
